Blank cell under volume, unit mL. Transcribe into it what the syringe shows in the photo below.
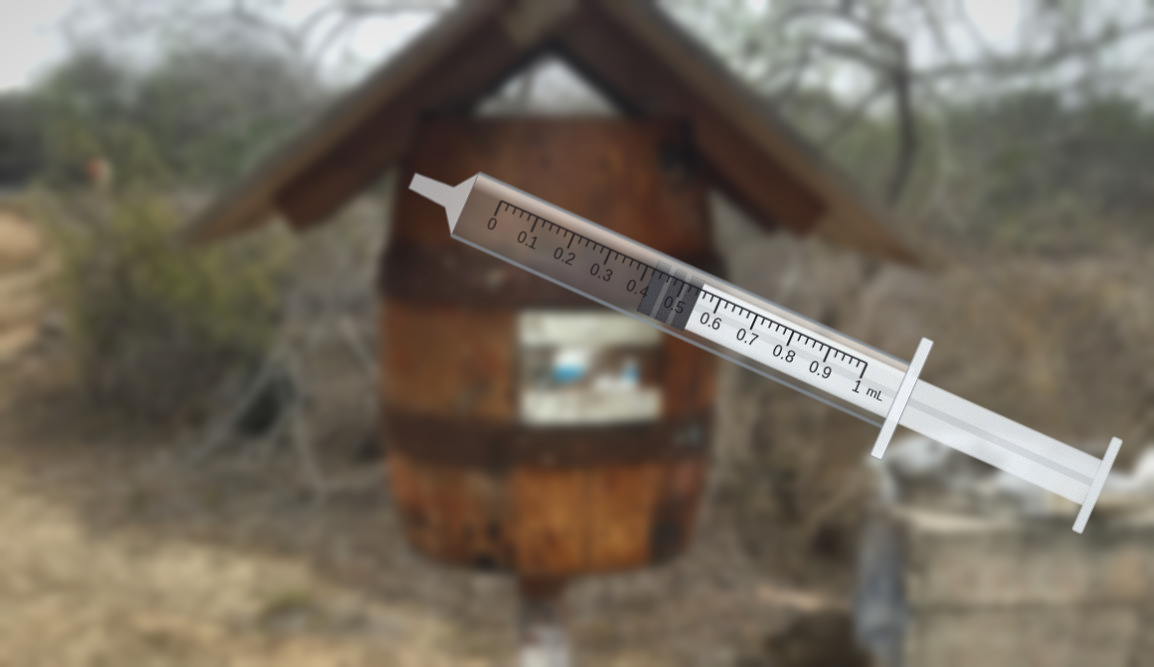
0.42 mL
